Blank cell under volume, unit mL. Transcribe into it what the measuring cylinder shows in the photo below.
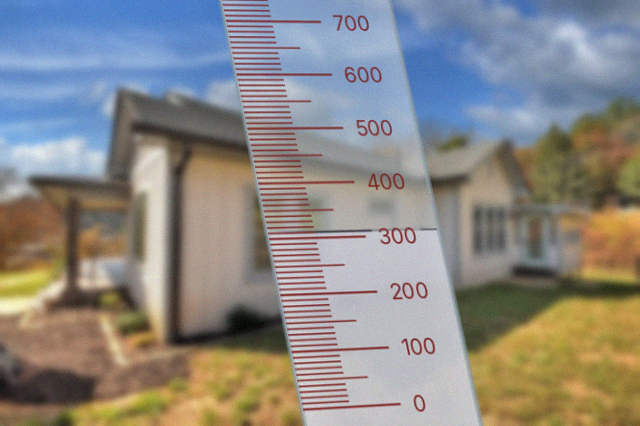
310 mL
